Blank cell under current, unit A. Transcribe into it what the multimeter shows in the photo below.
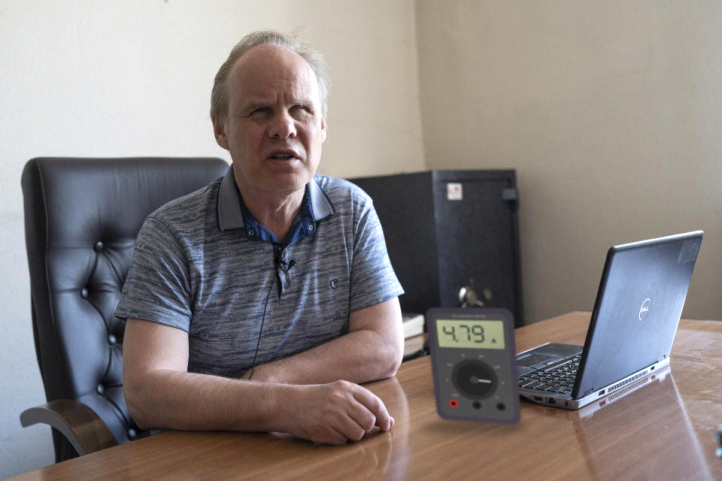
4.79 A
